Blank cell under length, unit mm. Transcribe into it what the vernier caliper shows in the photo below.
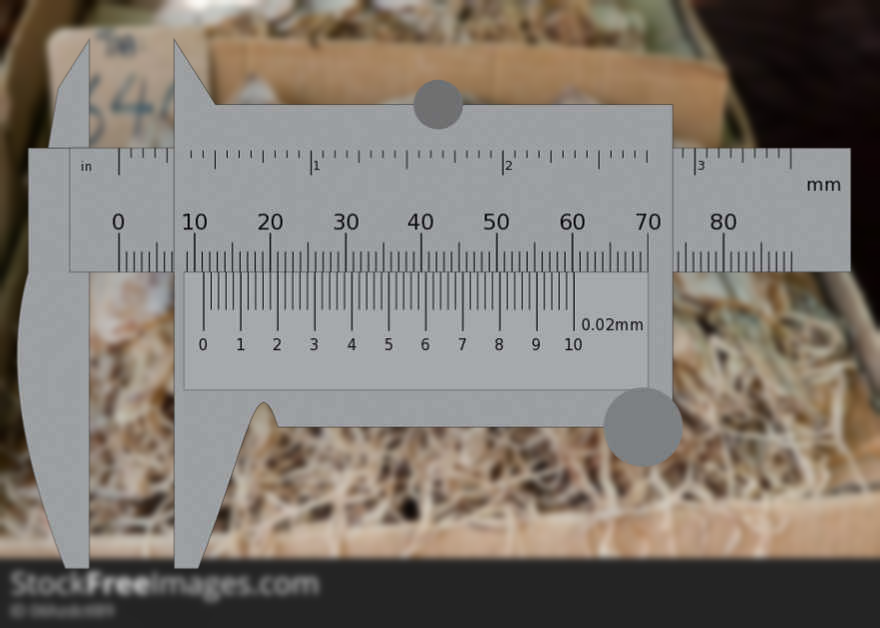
11.2 mm
